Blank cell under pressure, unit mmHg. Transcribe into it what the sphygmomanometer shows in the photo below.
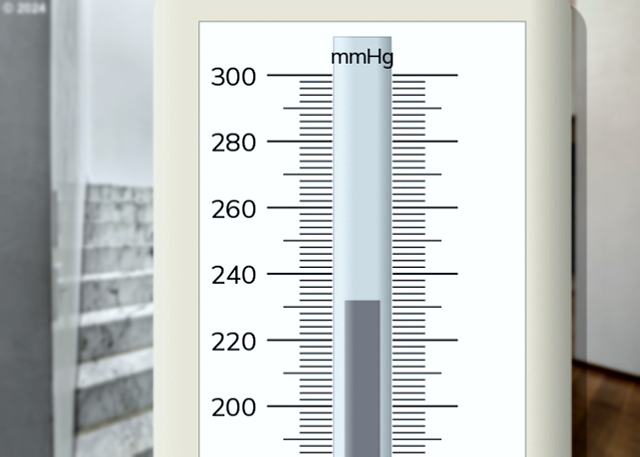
232 mmHg
